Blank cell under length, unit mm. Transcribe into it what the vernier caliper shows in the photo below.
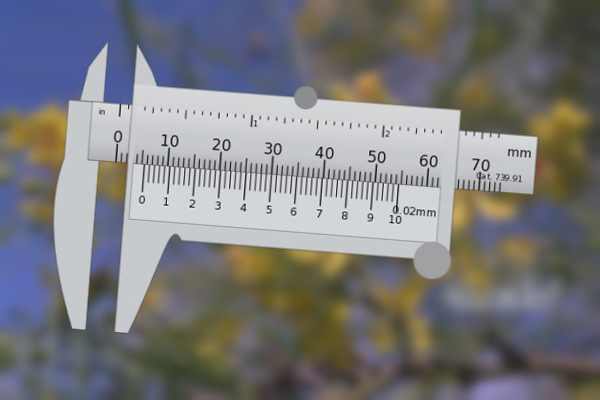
5.5 mm
